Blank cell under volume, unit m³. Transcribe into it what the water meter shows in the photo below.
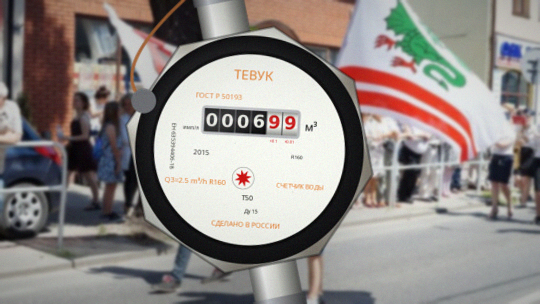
6.99 m³
